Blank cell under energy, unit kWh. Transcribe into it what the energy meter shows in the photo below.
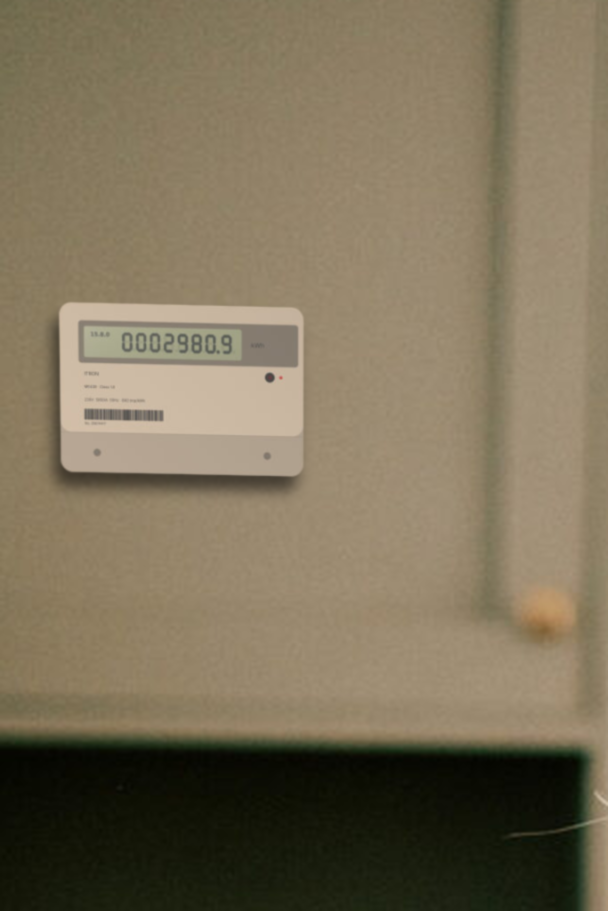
2980.9 kWh
